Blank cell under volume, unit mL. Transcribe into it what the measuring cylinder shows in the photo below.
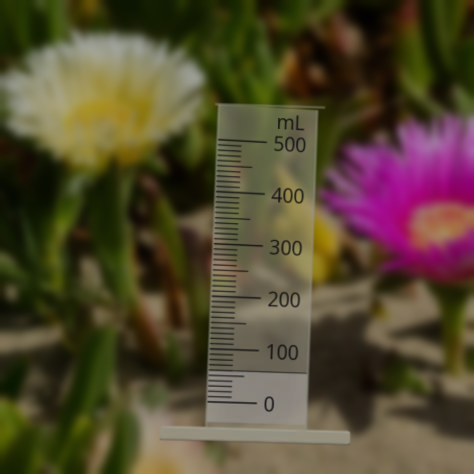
60 mL
